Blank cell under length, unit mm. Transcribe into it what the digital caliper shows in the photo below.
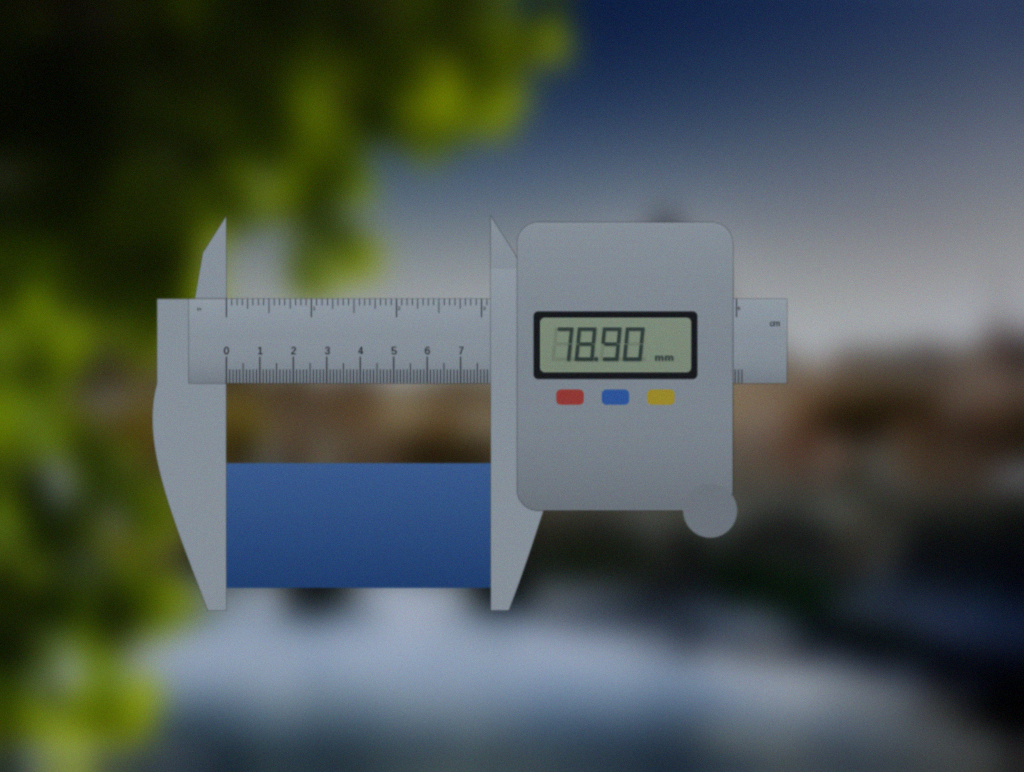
78.90 mm
